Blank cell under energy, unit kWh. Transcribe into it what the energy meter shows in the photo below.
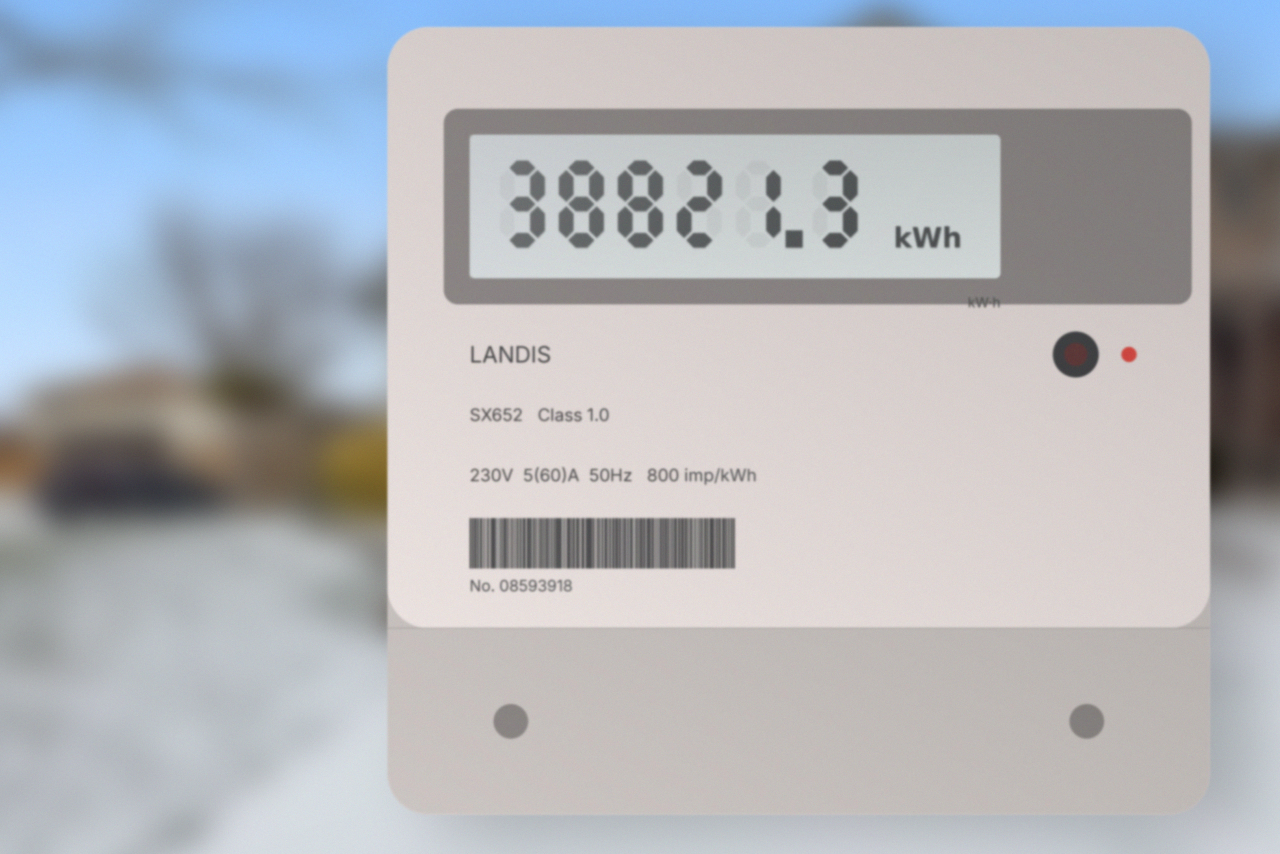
38821.3 kWh
